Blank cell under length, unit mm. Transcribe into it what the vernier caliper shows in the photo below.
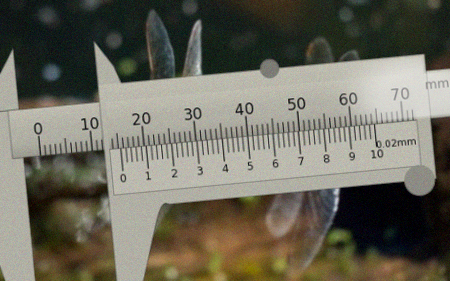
15.5 mm
